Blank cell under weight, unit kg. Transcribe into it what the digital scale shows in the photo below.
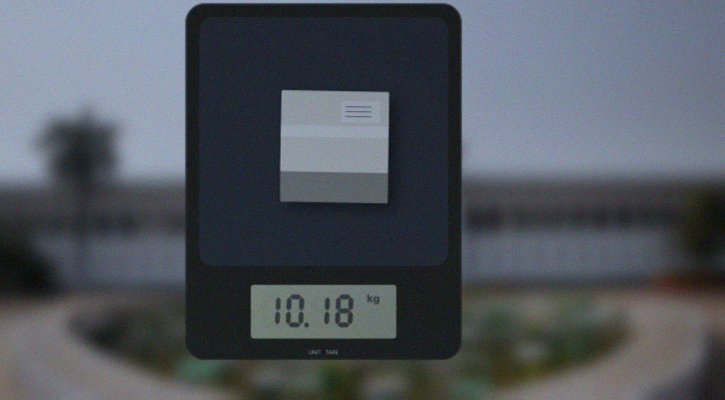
10.18 kg
